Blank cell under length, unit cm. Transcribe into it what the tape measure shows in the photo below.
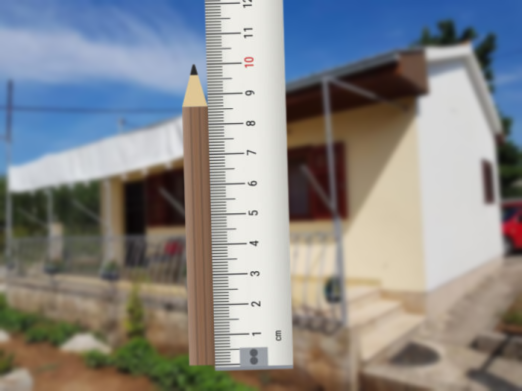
10 cm
